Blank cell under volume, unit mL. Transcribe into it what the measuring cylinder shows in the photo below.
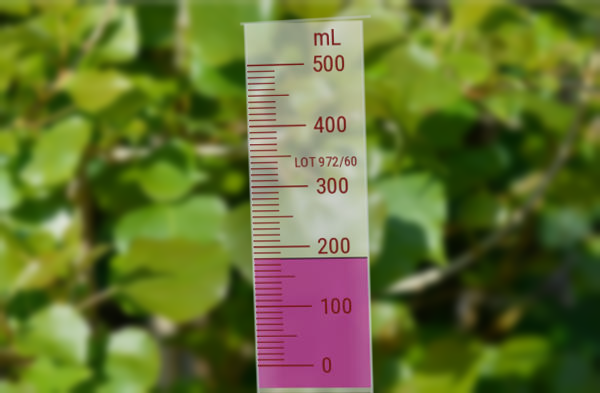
180 mL
